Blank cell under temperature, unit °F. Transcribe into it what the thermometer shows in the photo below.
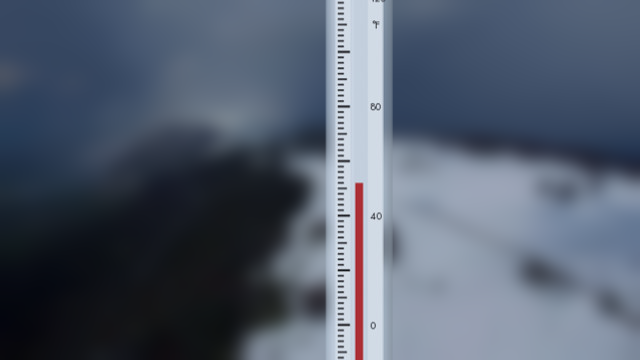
52 °F
